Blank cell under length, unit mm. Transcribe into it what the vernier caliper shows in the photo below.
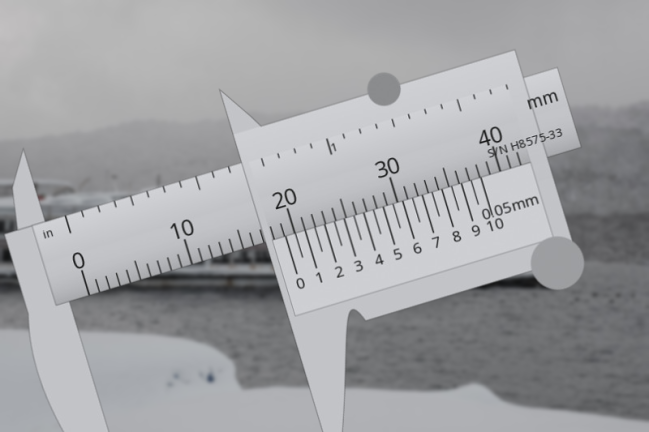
19.1 mm
